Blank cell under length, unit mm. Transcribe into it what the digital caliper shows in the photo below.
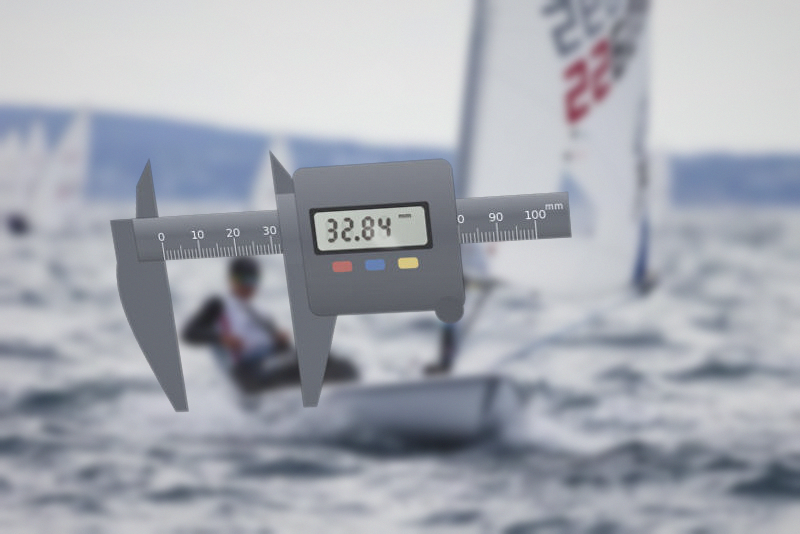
32.84 mm
